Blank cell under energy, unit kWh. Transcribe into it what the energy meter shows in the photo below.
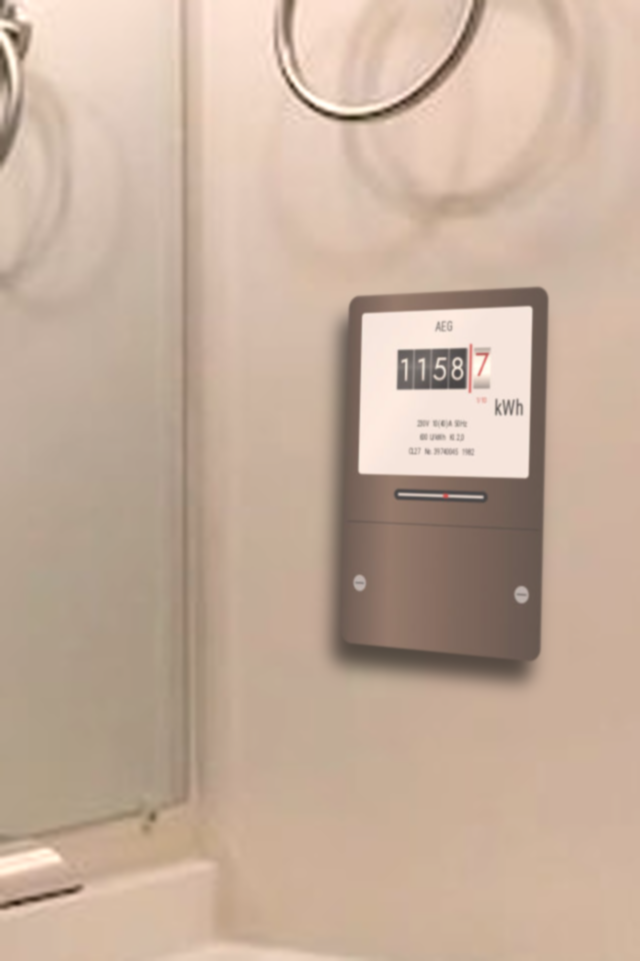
1158.7 kWh
